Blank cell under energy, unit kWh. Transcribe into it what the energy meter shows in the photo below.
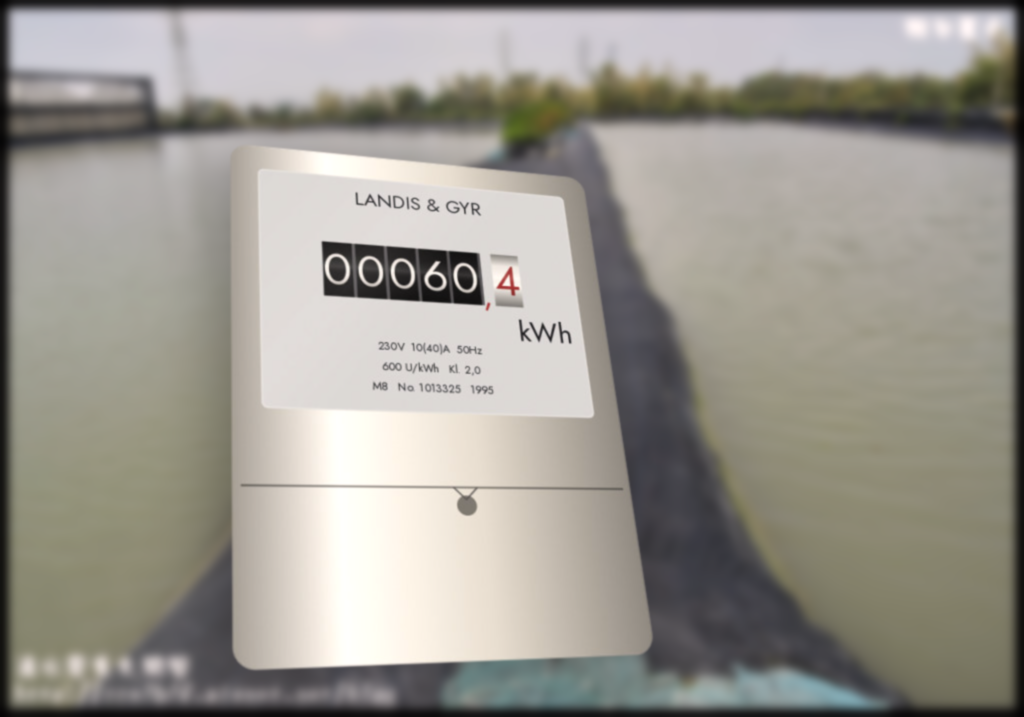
60.4 kWh
